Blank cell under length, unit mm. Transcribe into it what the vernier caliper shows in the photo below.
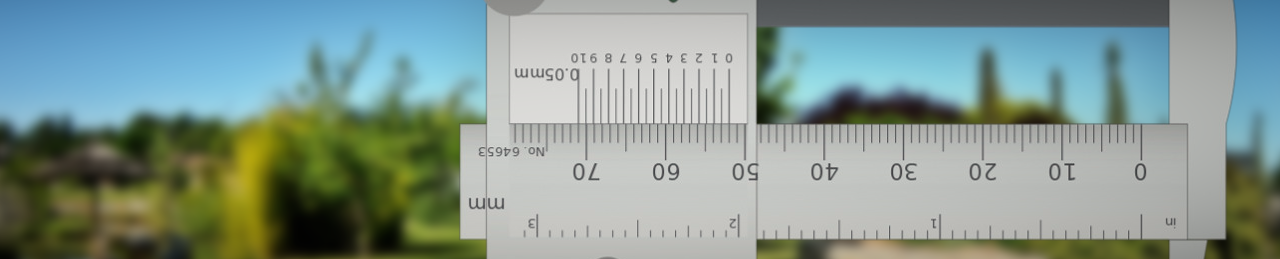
52.0 mm
